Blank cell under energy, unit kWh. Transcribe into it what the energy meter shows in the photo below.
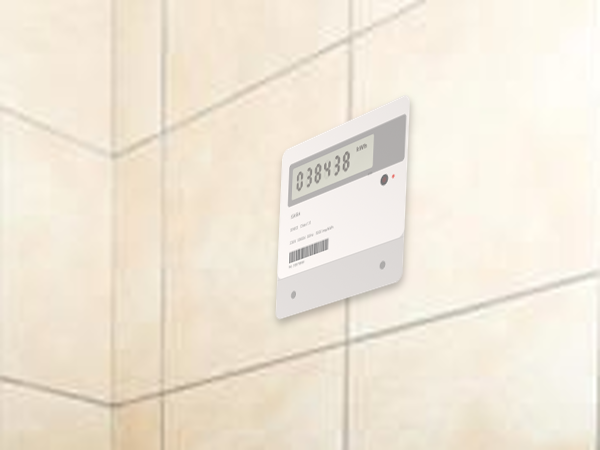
38438 kWh
